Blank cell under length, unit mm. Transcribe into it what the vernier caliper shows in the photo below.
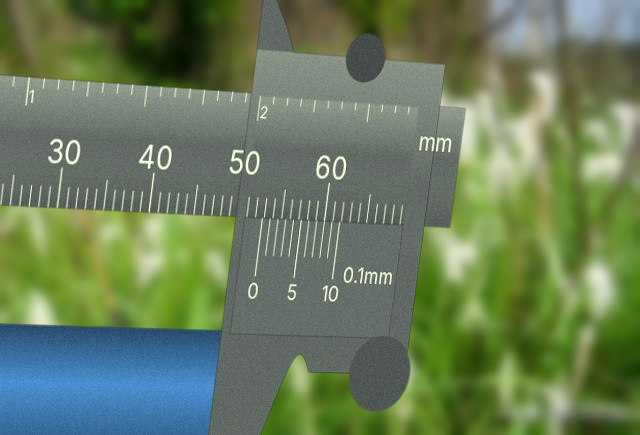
52.8 mm
